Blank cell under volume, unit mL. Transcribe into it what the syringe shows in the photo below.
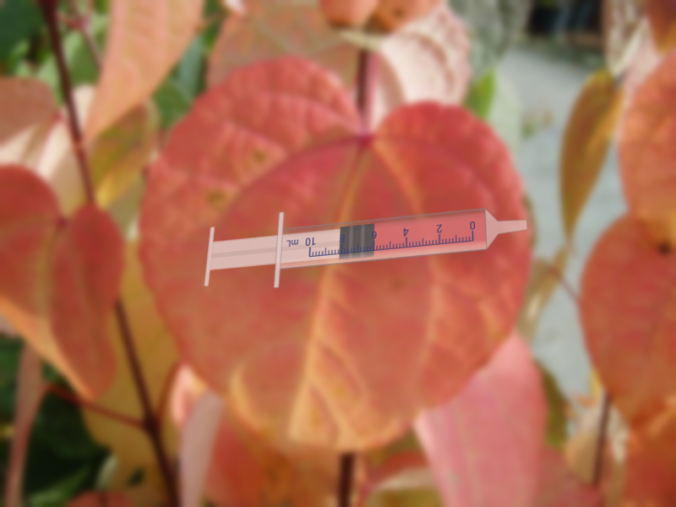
6 mL
